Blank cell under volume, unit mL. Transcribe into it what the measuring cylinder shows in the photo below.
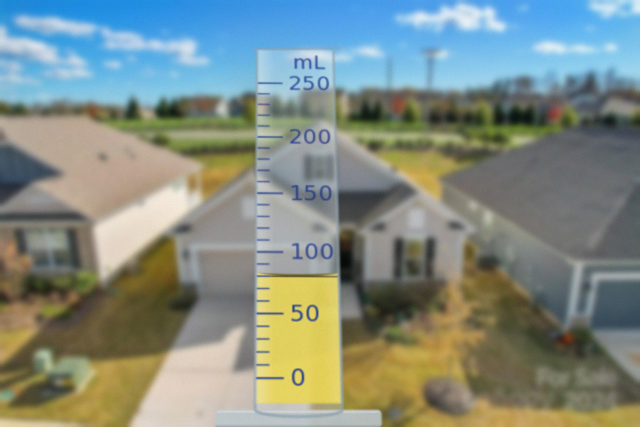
80 mL
